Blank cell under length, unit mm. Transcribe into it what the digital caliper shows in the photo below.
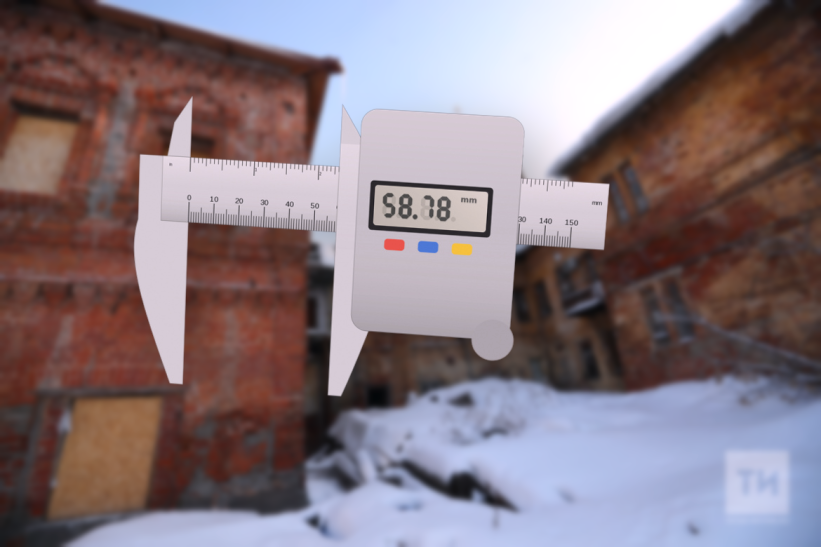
58.78 mm
